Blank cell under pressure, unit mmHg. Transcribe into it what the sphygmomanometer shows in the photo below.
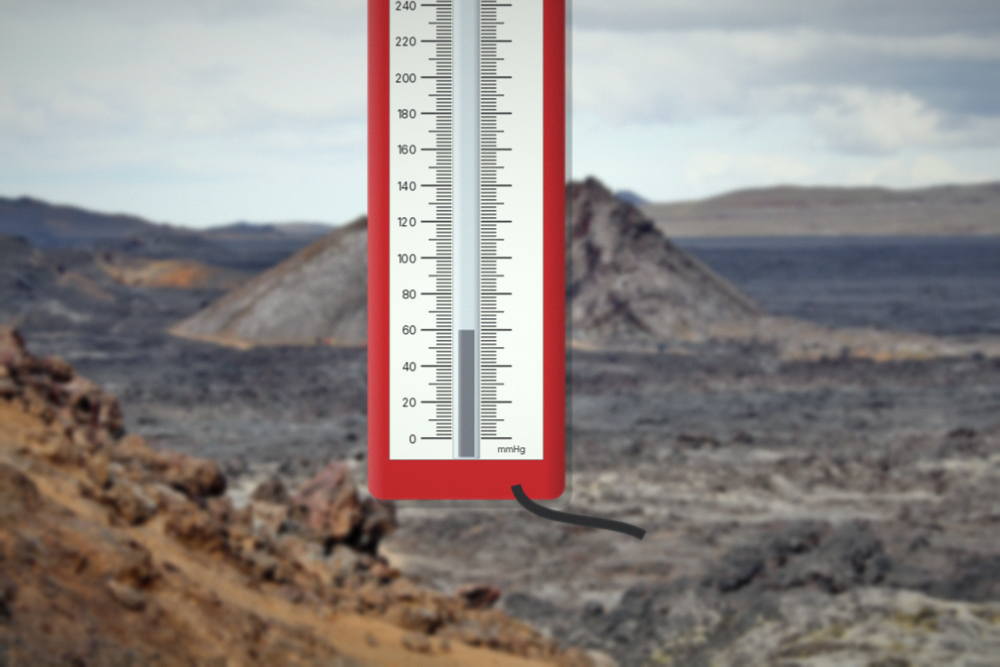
60 mmHg
